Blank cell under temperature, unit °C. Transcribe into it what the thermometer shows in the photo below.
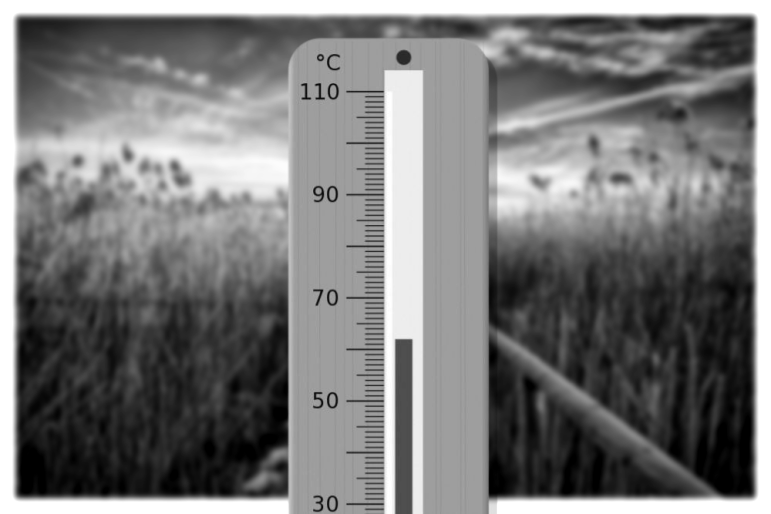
62 °C
